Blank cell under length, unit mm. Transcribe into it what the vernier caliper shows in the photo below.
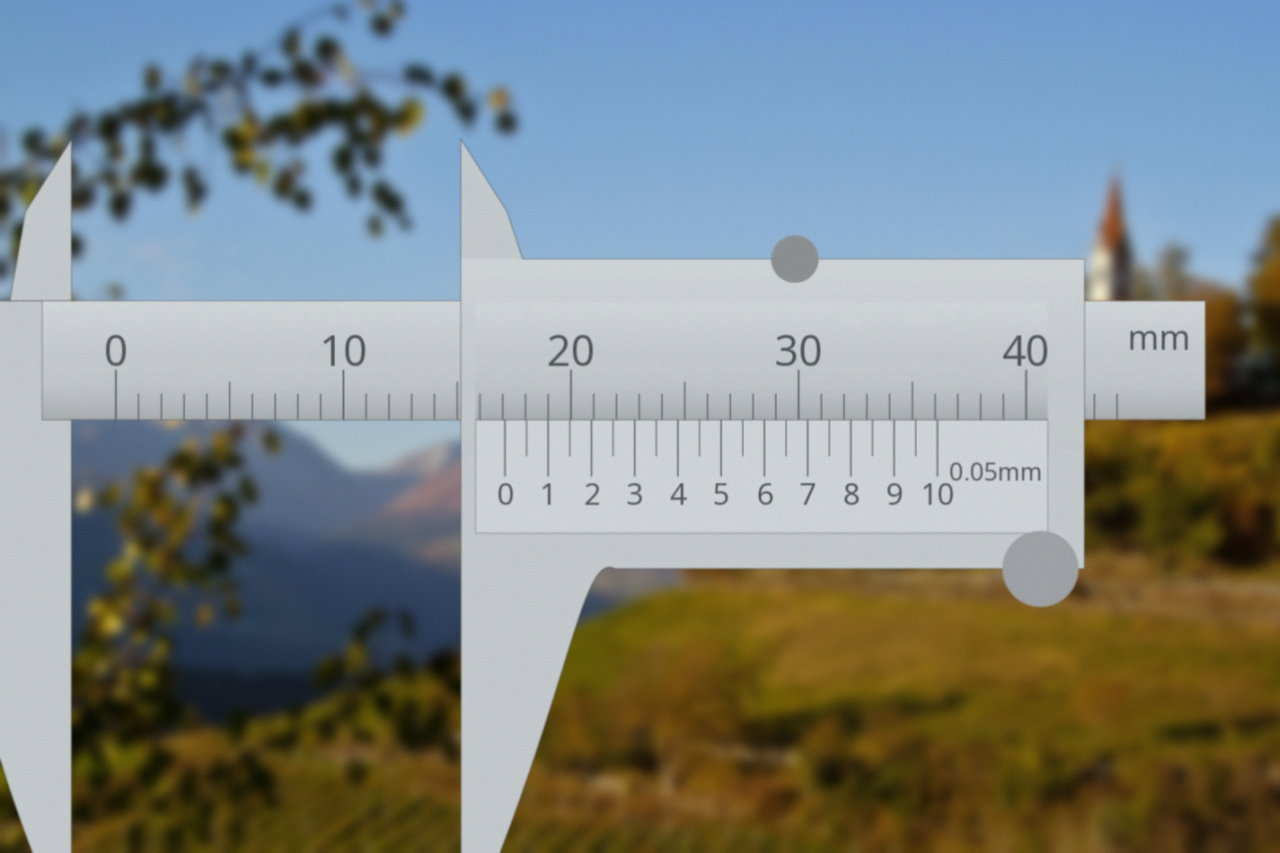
17.1 mm
